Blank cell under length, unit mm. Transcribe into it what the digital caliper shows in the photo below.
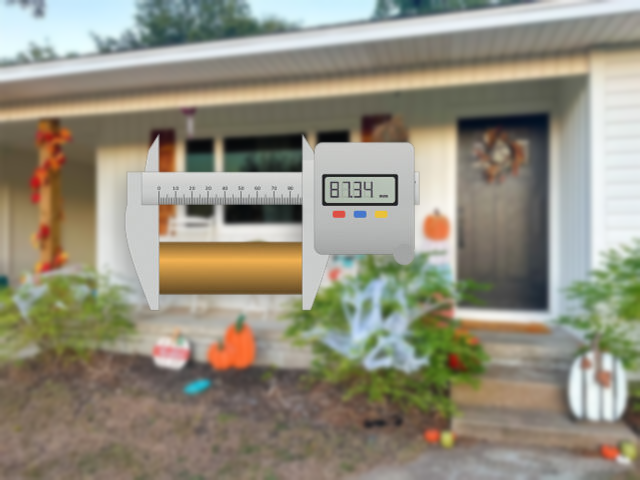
87.34 mm
